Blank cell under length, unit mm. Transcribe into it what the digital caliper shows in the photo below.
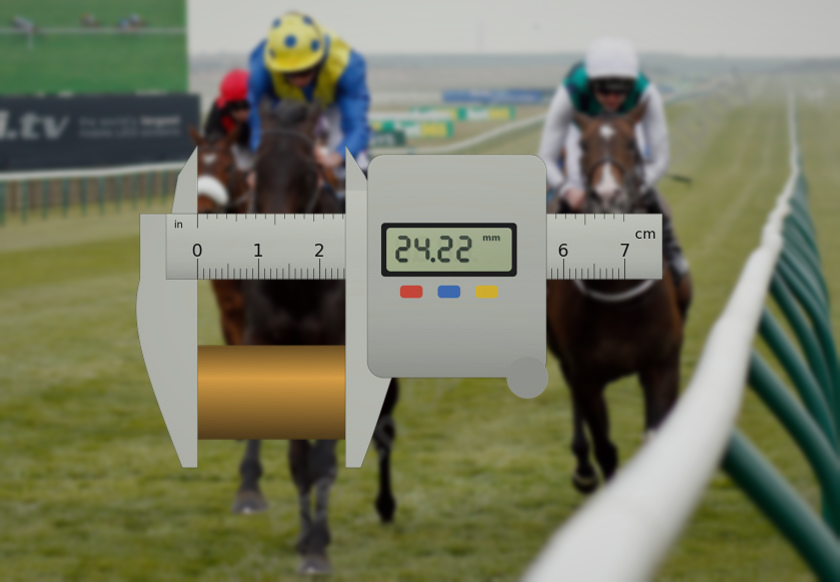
24.22 mm
